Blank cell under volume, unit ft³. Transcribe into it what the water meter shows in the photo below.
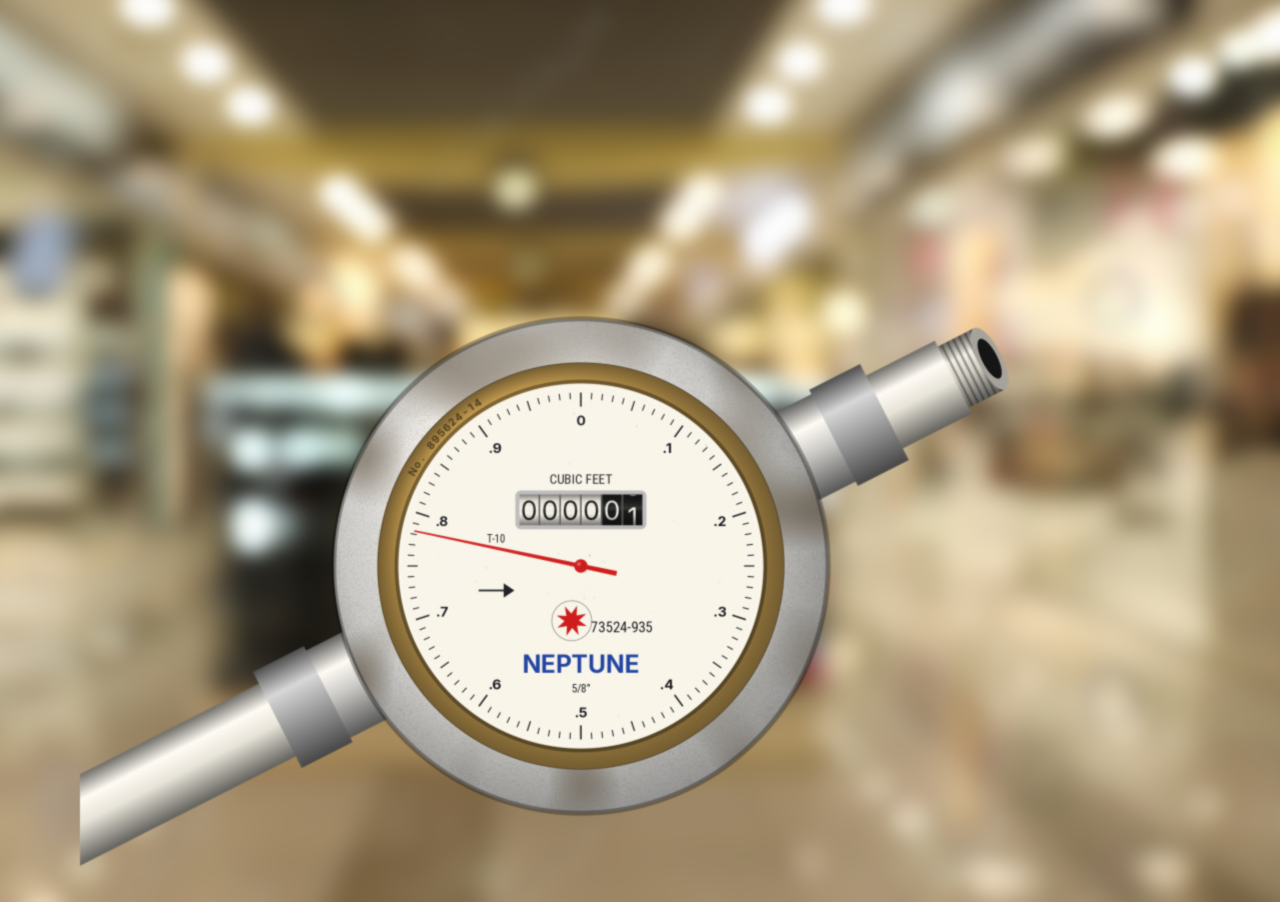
0.78 ft³
